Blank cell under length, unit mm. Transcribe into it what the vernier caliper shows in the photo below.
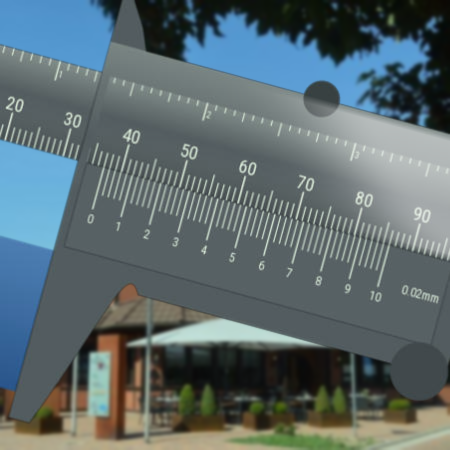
37.0 mm
